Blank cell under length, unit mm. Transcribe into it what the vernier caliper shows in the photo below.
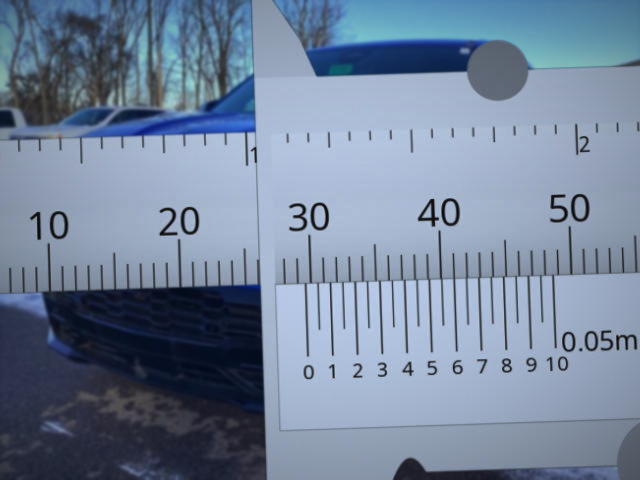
29.6 mm
